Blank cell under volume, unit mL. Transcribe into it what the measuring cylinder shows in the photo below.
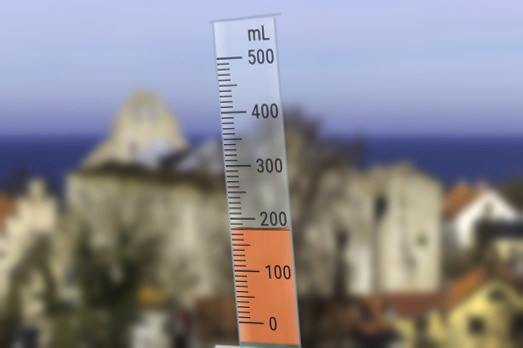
180 mL
